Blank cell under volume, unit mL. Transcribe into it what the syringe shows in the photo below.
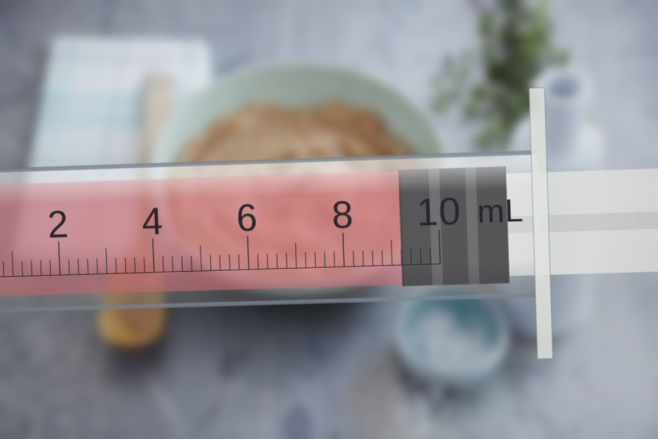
9.2 mL
